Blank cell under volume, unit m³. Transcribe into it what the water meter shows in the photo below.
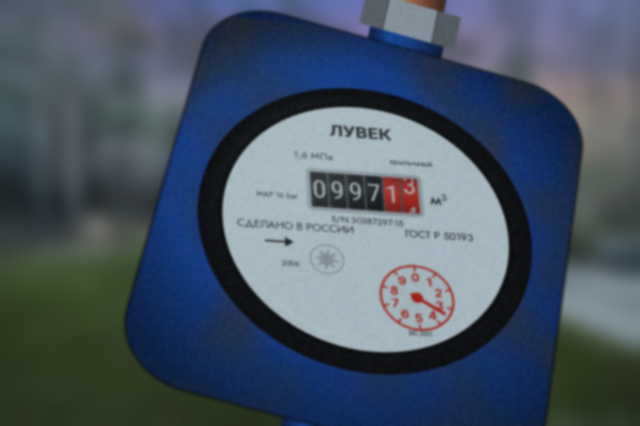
997.133 m³
